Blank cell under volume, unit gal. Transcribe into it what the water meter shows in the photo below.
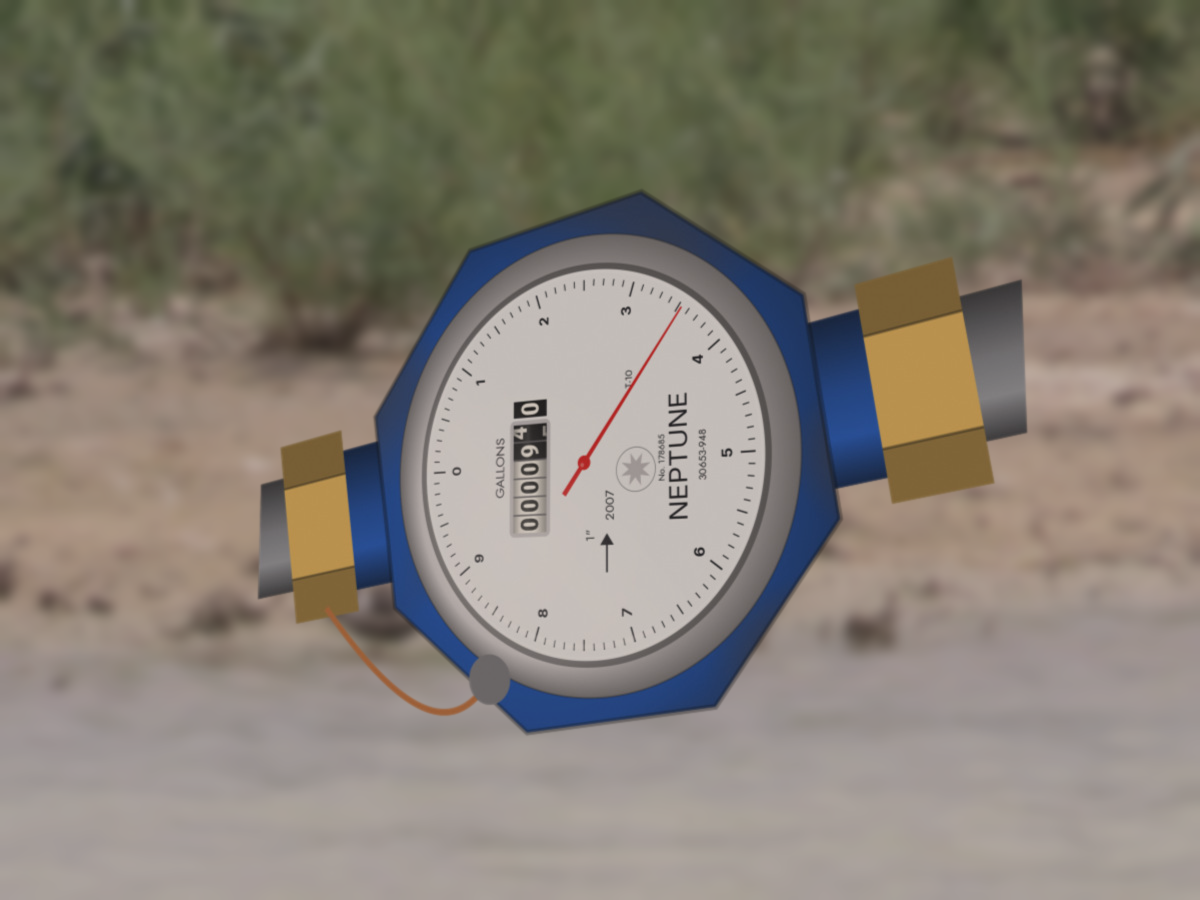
943.5 gal
